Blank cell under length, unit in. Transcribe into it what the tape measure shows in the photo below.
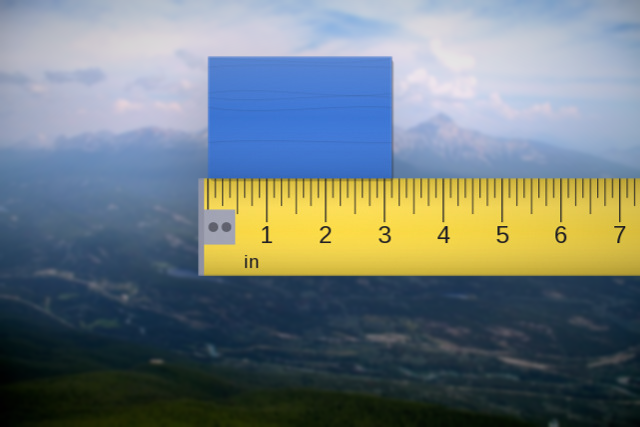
3.125 in
